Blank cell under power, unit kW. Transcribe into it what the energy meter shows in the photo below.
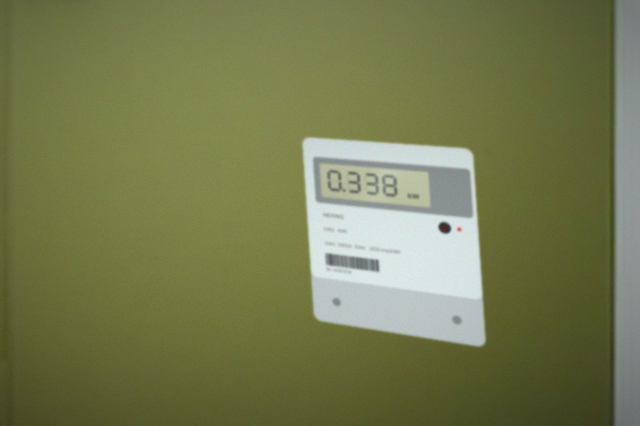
0.338 kW
